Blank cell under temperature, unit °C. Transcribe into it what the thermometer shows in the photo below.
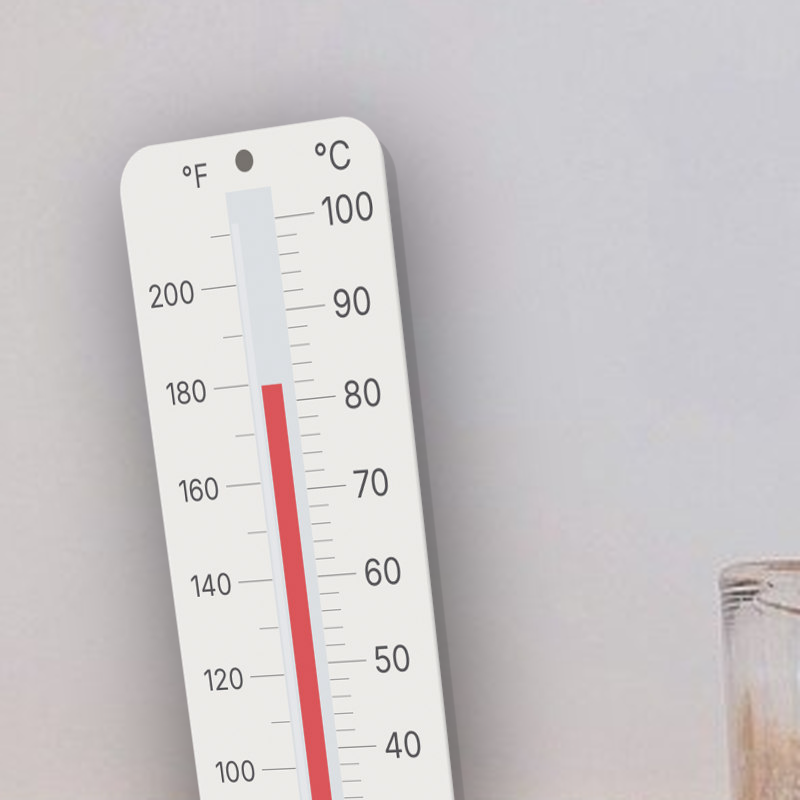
82 °C
